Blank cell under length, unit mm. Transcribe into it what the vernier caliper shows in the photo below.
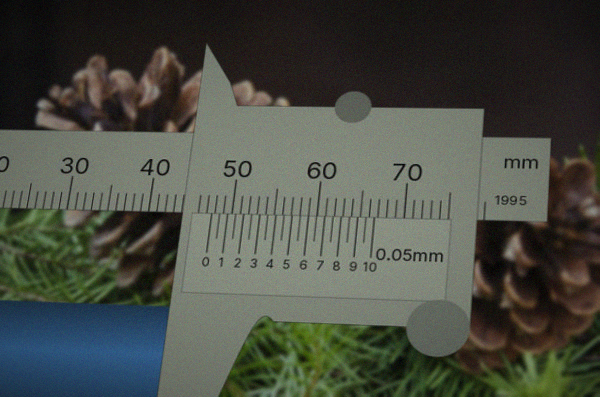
47.6 mm
